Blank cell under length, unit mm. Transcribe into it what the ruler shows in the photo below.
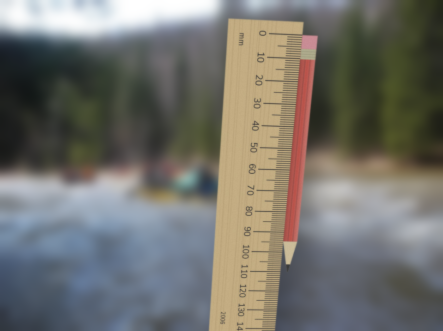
110 mm
